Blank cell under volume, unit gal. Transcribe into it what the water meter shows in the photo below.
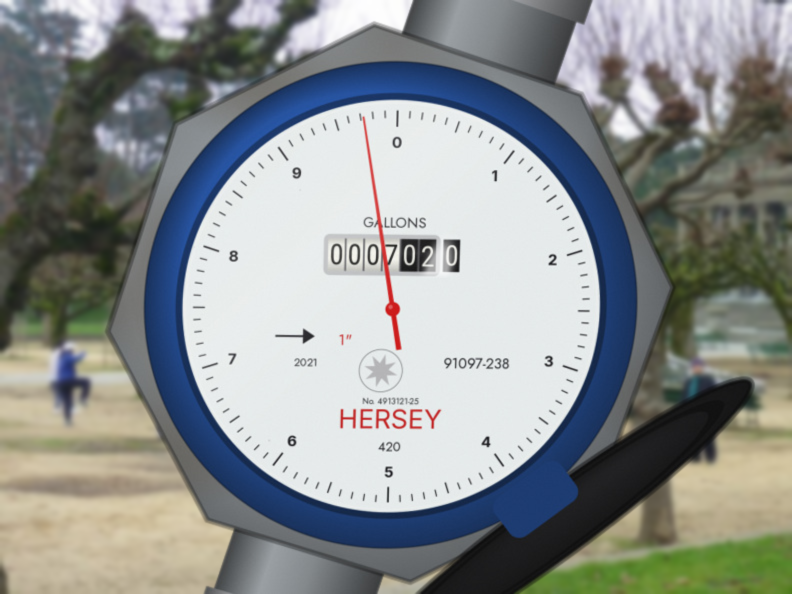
7019.7 gal
